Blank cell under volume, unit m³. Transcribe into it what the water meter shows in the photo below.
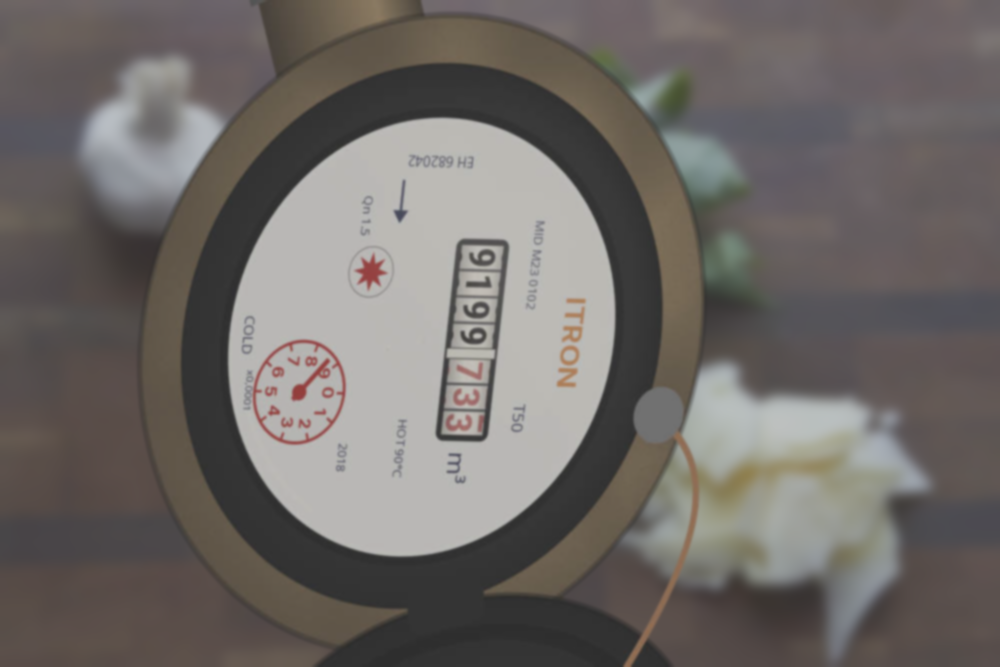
9199.7328 m³
